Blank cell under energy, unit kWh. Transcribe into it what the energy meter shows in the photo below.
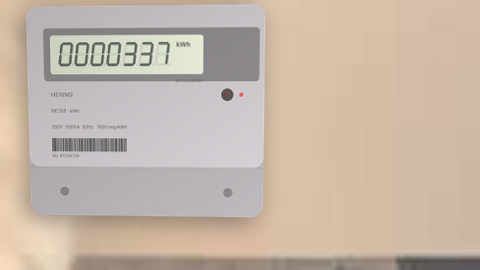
337 kWh
